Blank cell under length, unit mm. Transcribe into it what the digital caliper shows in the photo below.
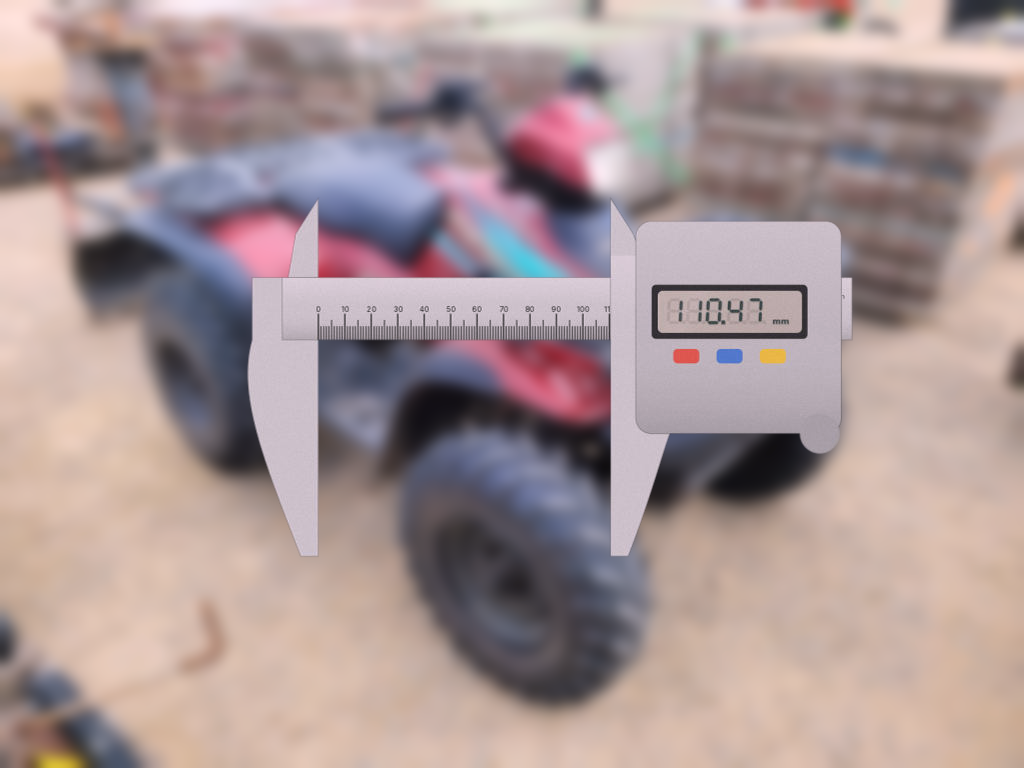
110.47 mm
